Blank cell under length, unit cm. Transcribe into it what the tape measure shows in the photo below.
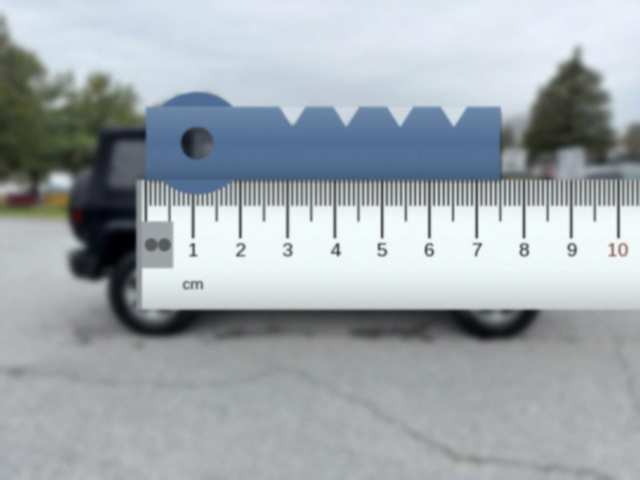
7.5 cm
